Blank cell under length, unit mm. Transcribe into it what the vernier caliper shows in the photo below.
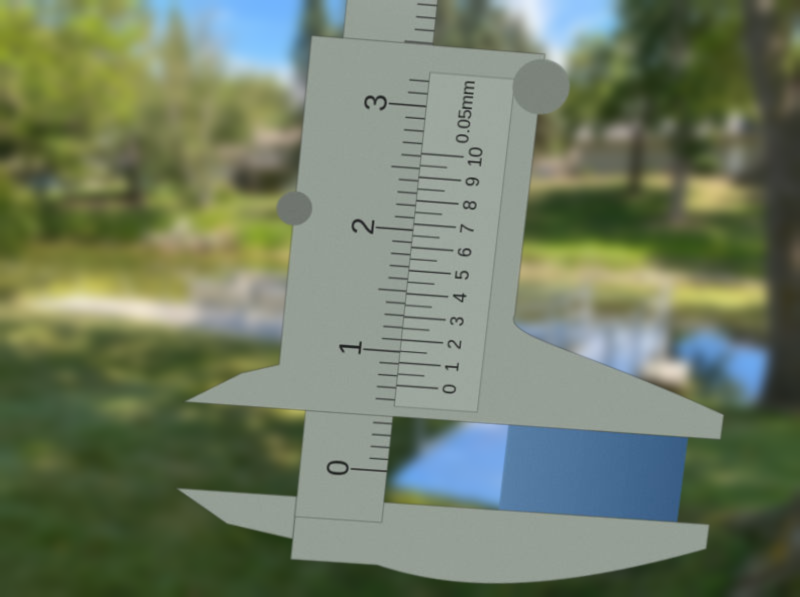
7.2 mm
